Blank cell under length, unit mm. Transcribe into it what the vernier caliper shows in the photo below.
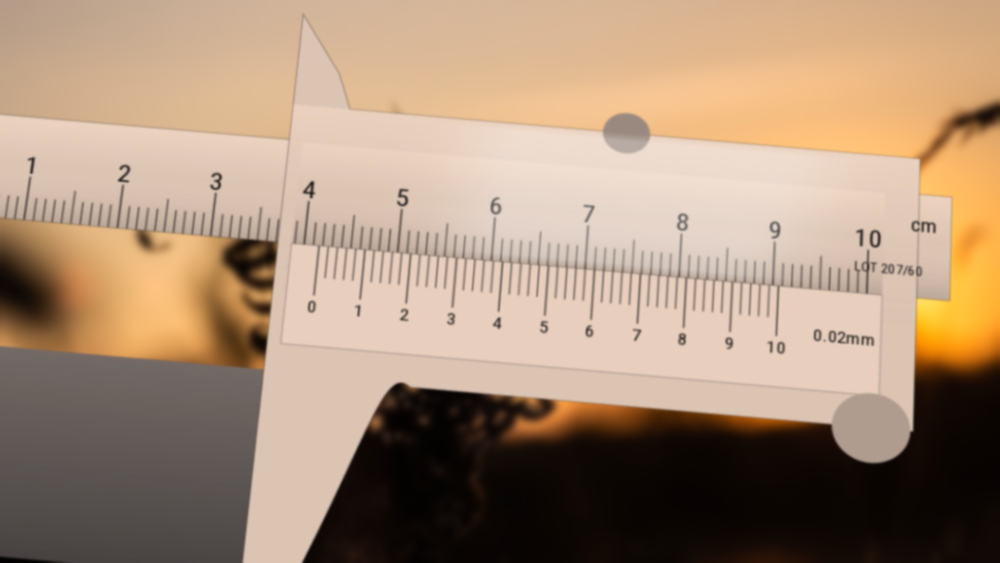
41.6 mm
